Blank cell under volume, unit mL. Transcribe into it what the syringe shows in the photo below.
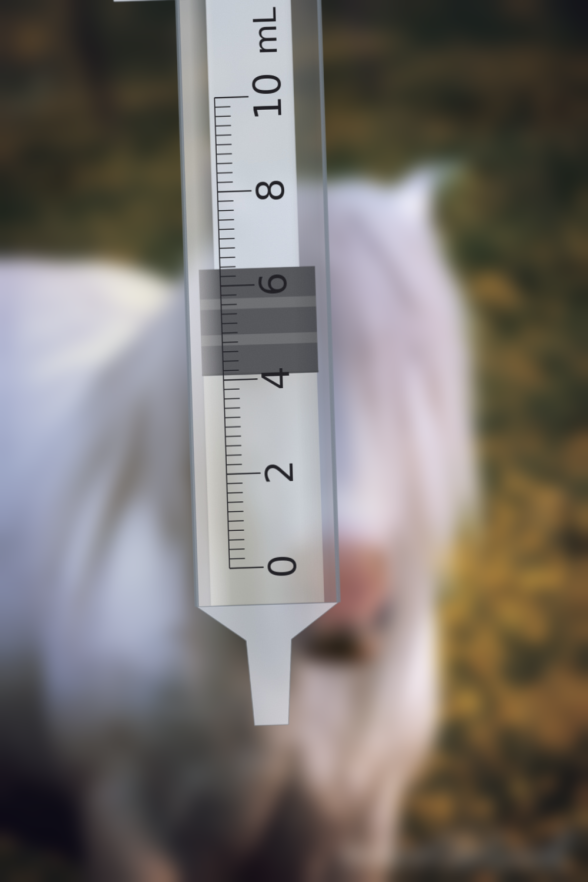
4.1 mL
